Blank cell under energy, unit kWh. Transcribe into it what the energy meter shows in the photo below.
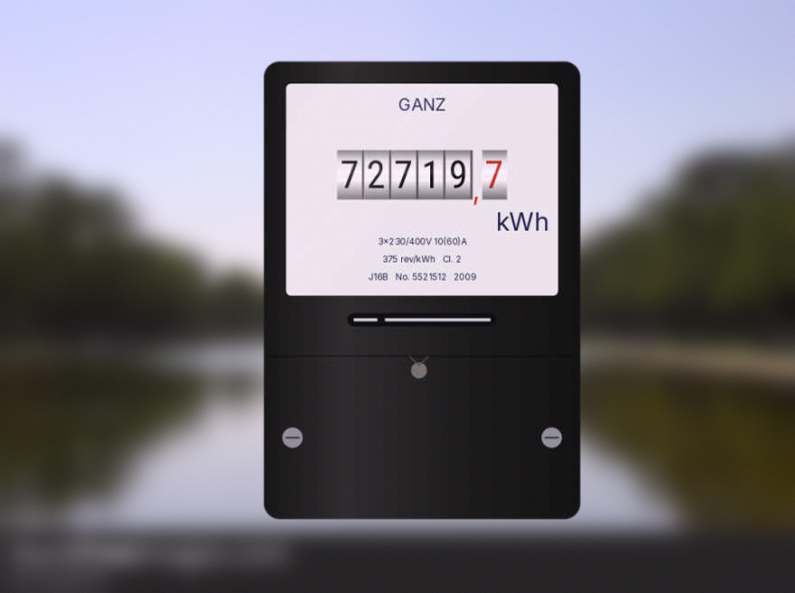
72719.7 kWh
